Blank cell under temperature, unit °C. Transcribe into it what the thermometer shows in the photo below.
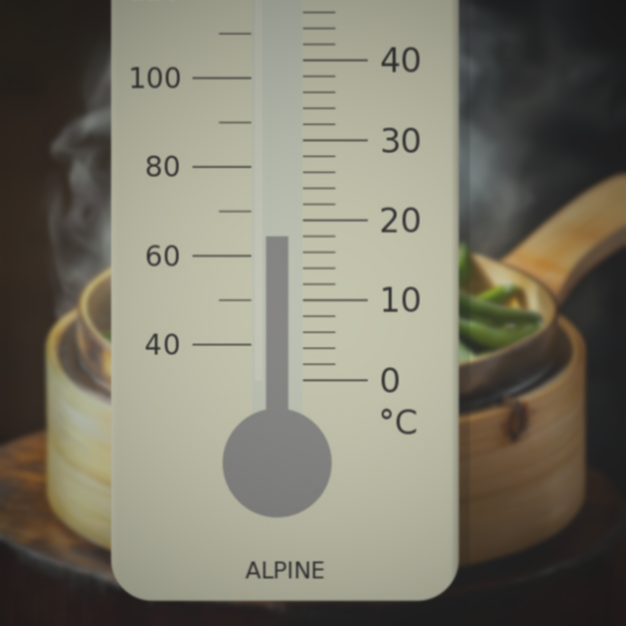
18 °C
